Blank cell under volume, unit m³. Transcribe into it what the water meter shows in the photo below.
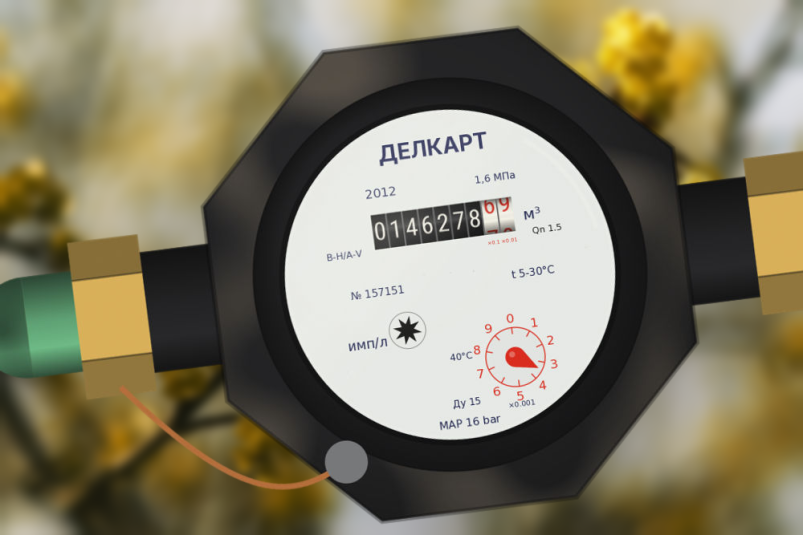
146278.693 m³
